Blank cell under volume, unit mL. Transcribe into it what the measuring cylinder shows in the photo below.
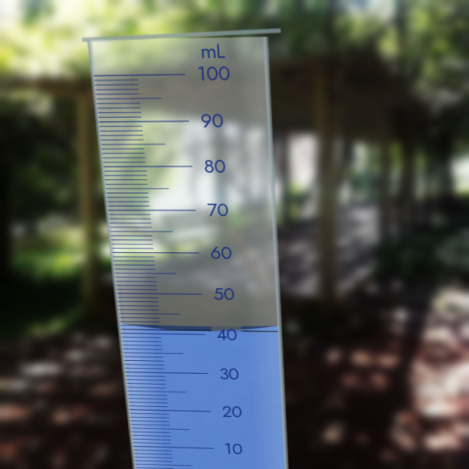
41 mL
